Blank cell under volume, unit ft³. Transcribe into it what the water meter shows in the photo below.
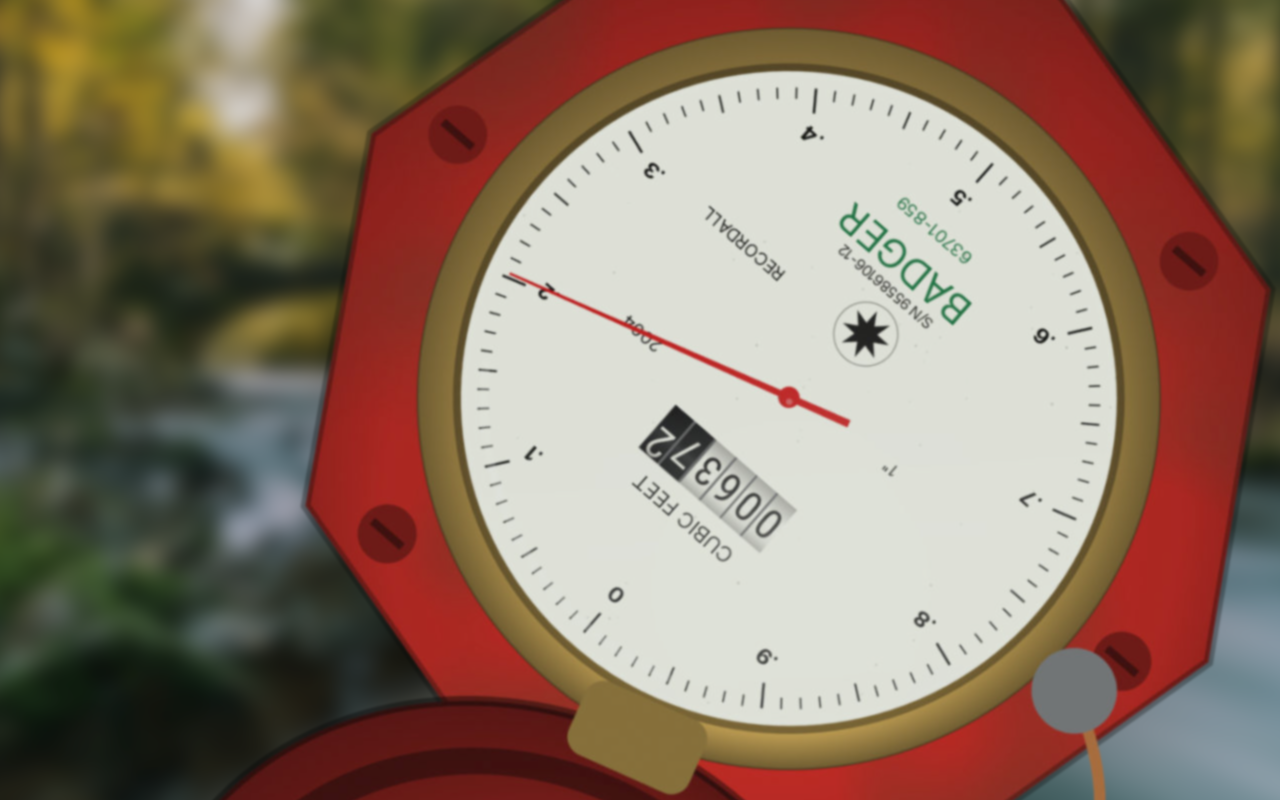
6372.20 ft³
